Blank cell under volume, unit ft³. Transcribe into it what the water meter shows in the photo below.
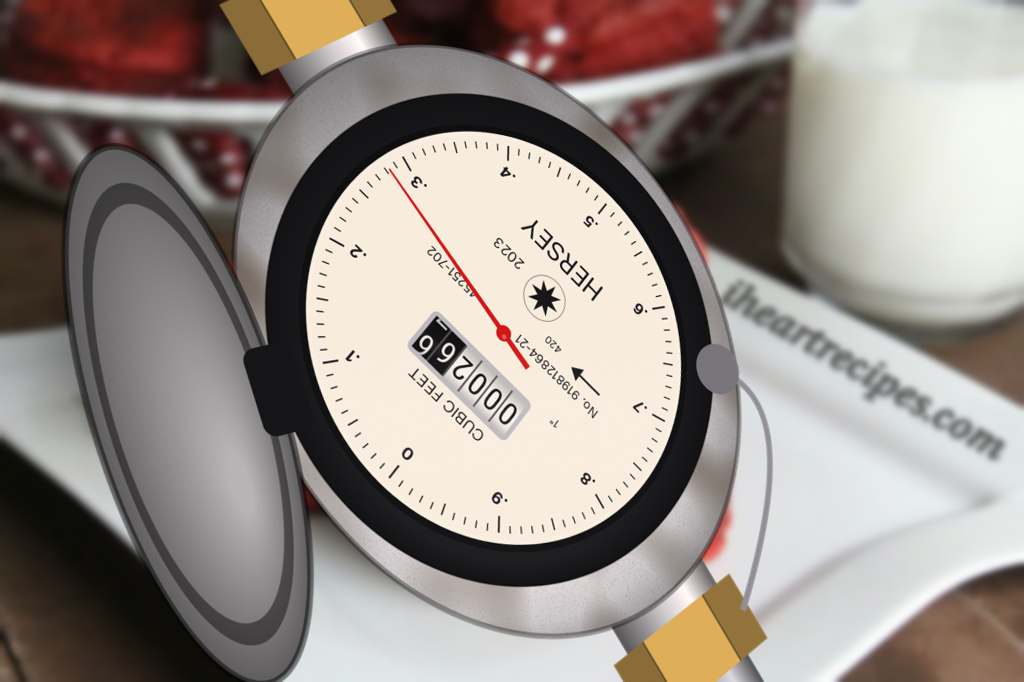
266.28 ft³
